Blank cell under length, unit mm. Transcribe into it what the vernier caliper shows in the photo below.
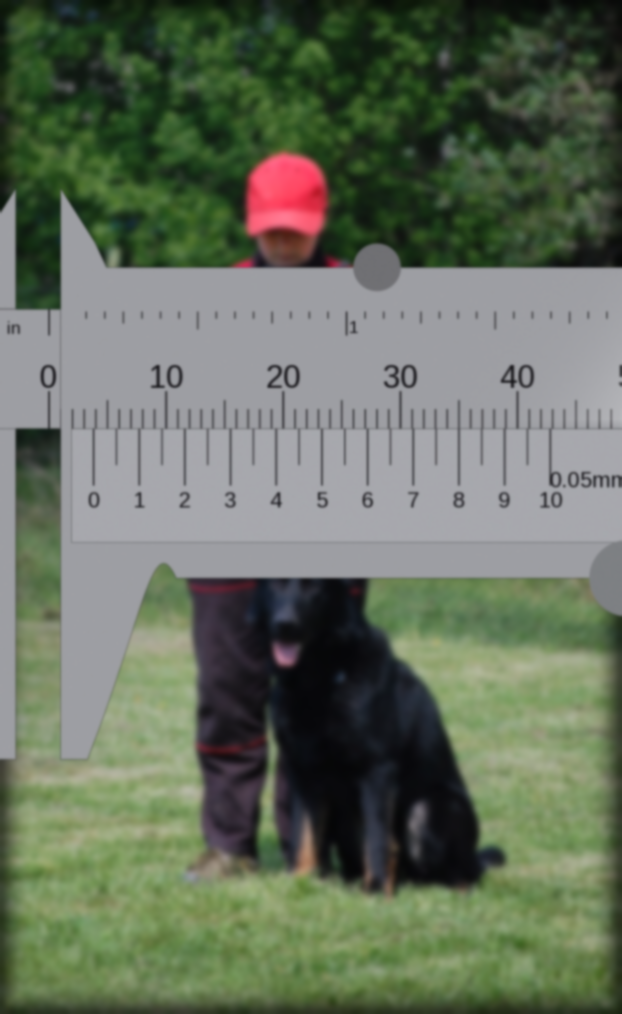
3.8 mm
